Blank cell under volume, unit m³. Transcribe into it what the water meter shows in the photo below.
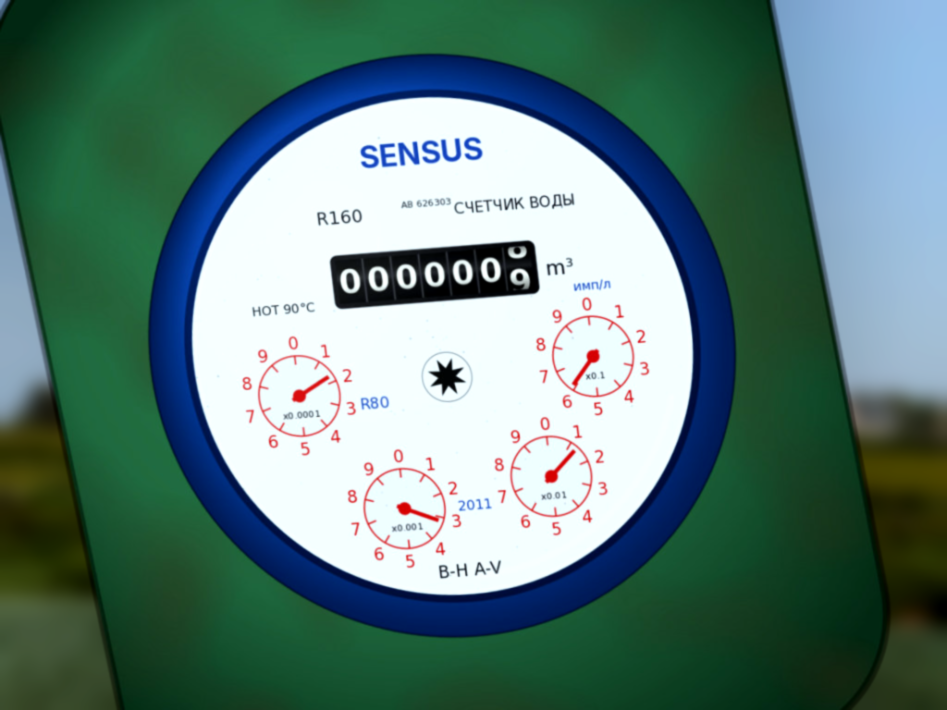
8.6131 m³
